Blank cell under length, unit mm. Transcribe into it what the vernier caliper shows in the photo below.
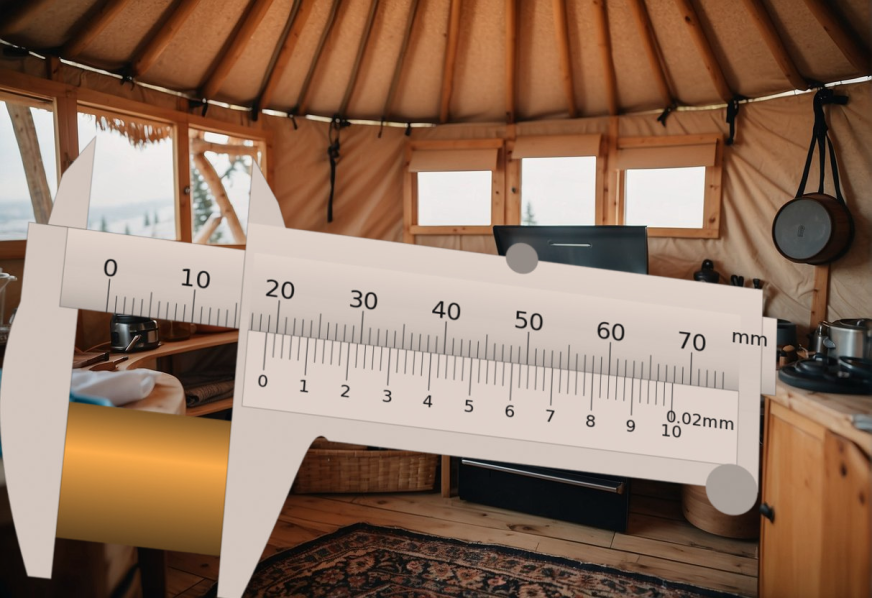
18.8 mm
